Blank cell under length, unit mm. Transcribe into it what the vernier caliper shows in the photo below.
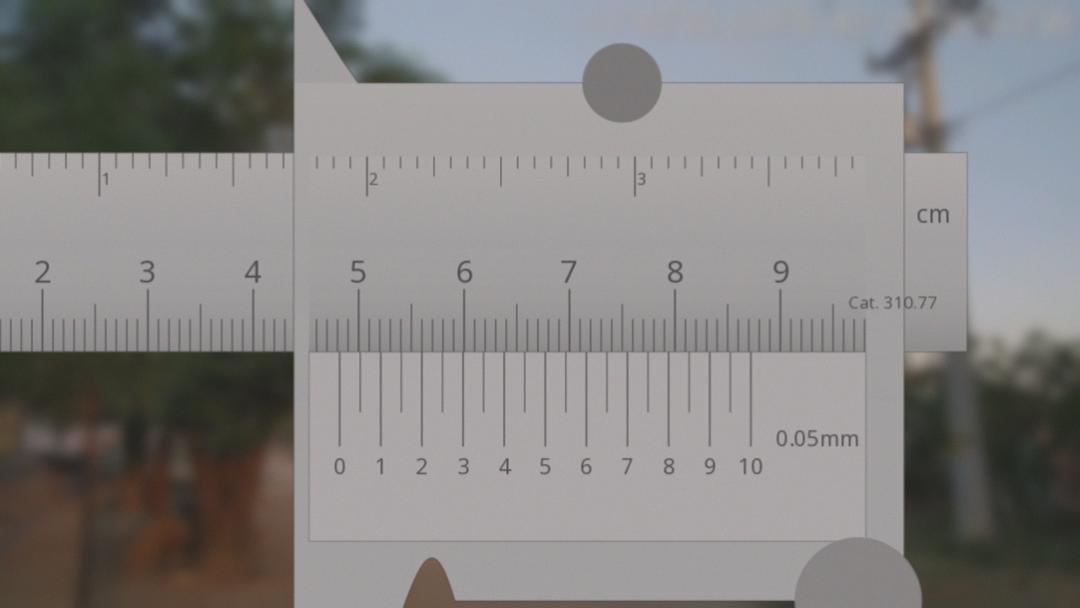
48.2 mm
